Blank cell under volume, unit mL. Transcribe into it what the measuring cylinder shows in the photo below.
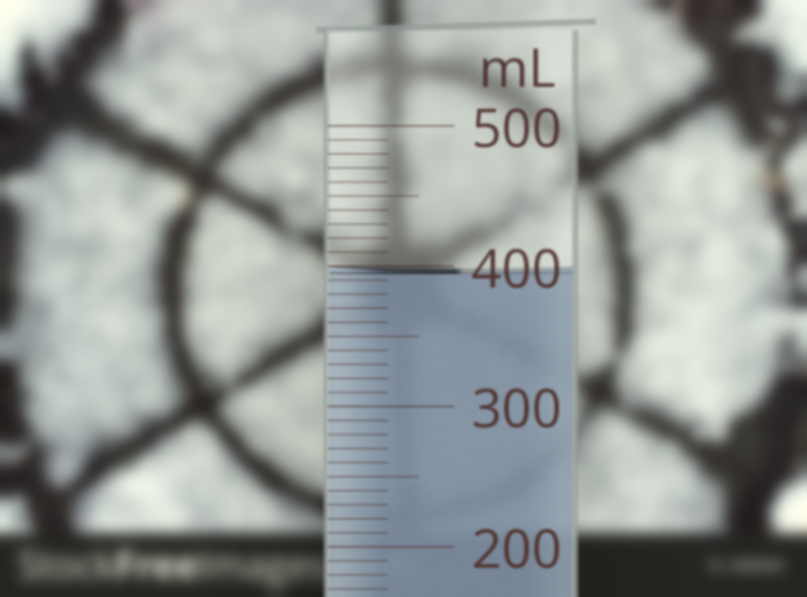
395 mL
